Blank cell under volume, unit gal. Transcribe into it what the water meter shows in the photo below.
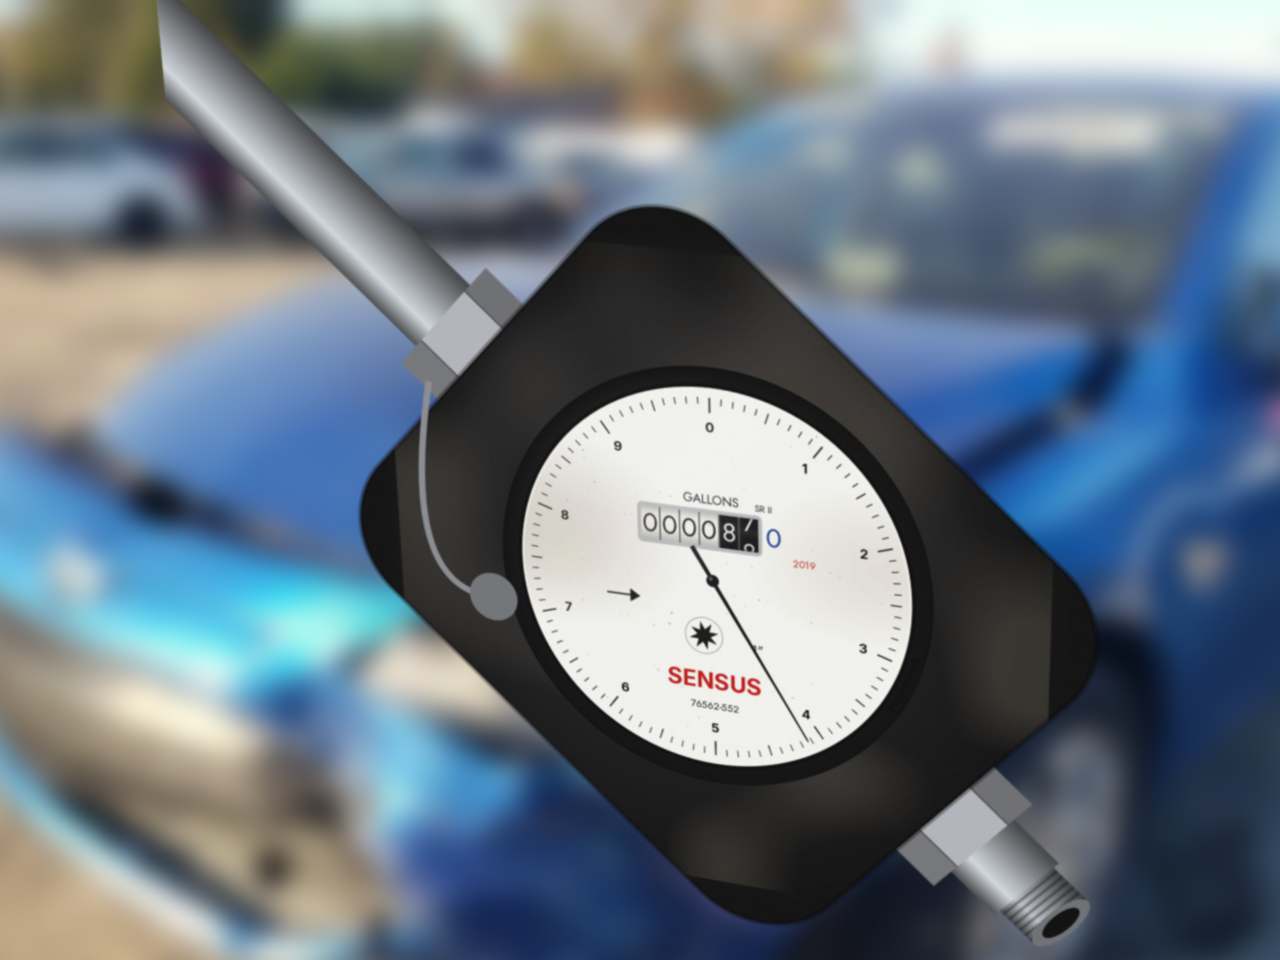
874.1 gal
